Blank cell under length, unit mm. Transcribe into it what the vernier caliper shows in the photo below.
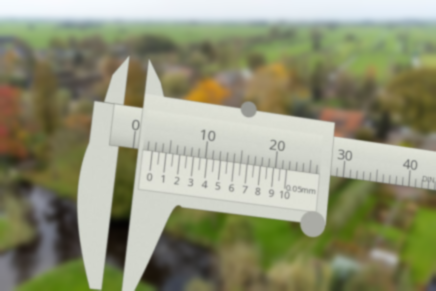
2.6 mm
